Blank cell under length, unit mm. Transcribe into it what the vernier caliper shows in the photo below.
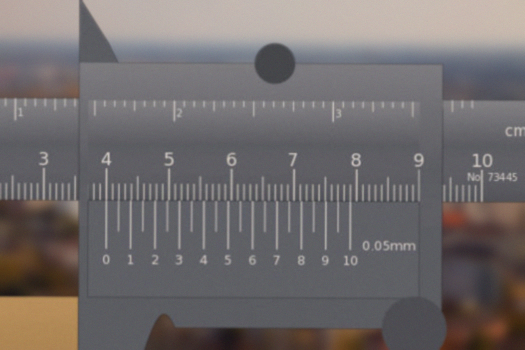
40.0 mm
